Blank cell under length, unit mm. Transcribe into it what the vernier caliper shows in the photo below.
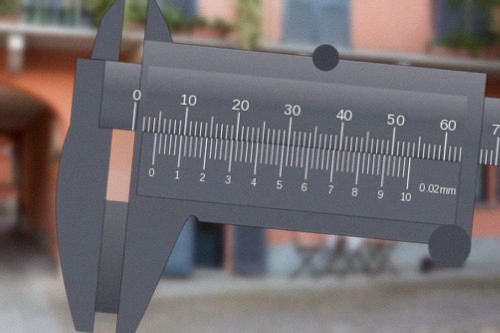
4.5 mm
